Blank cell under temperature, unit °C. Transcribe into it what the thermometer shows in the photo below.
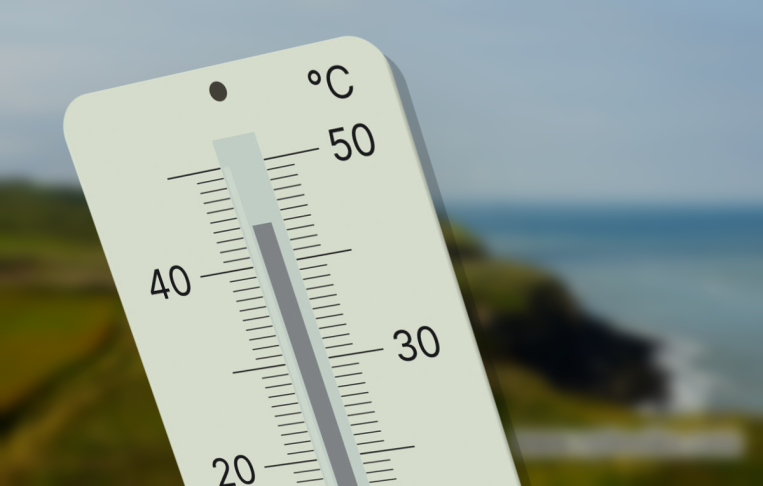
44 °C
